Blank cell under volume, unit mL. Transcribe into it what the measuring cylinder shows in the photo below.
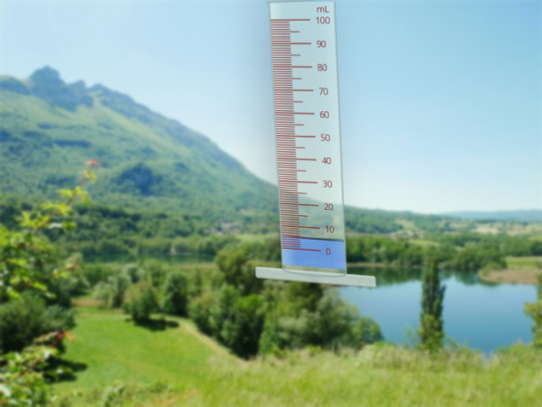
5 mL
